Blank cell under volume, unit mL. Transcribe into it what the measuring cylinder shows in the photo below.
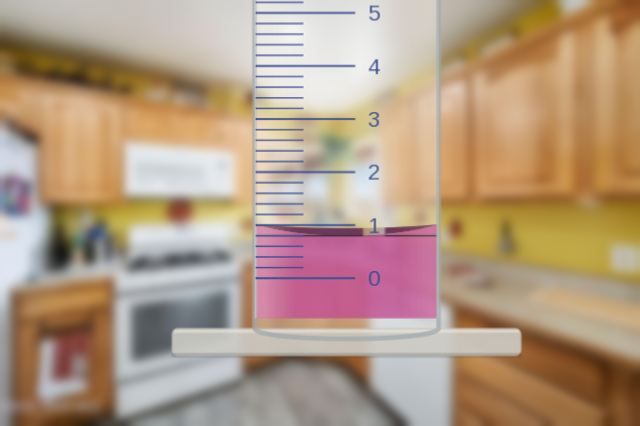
0.8 mL
